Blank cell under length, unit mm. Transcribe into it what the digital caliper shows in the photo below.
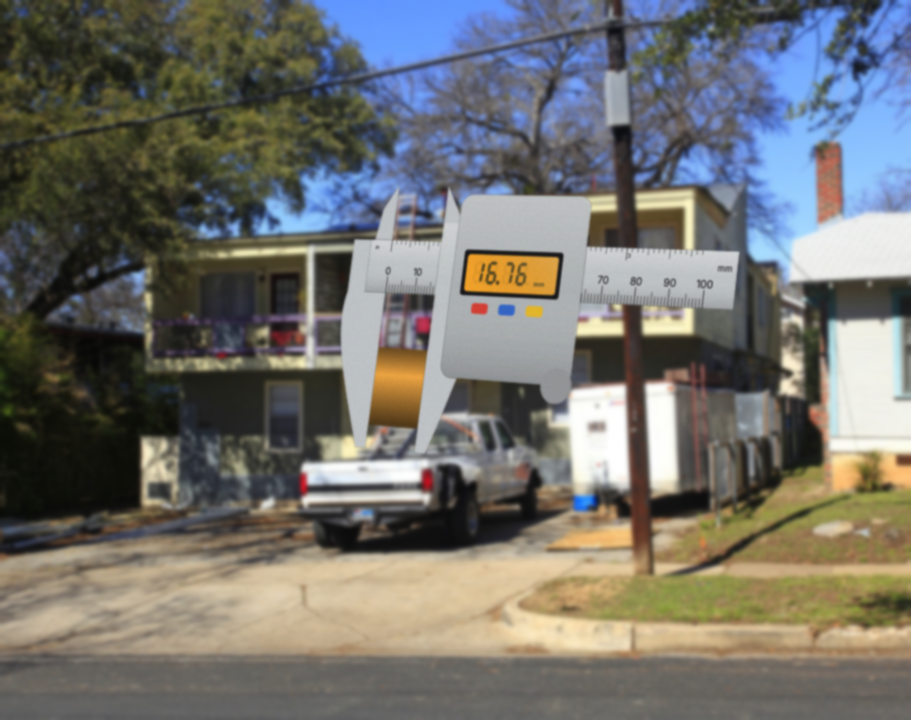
16.76 mm
